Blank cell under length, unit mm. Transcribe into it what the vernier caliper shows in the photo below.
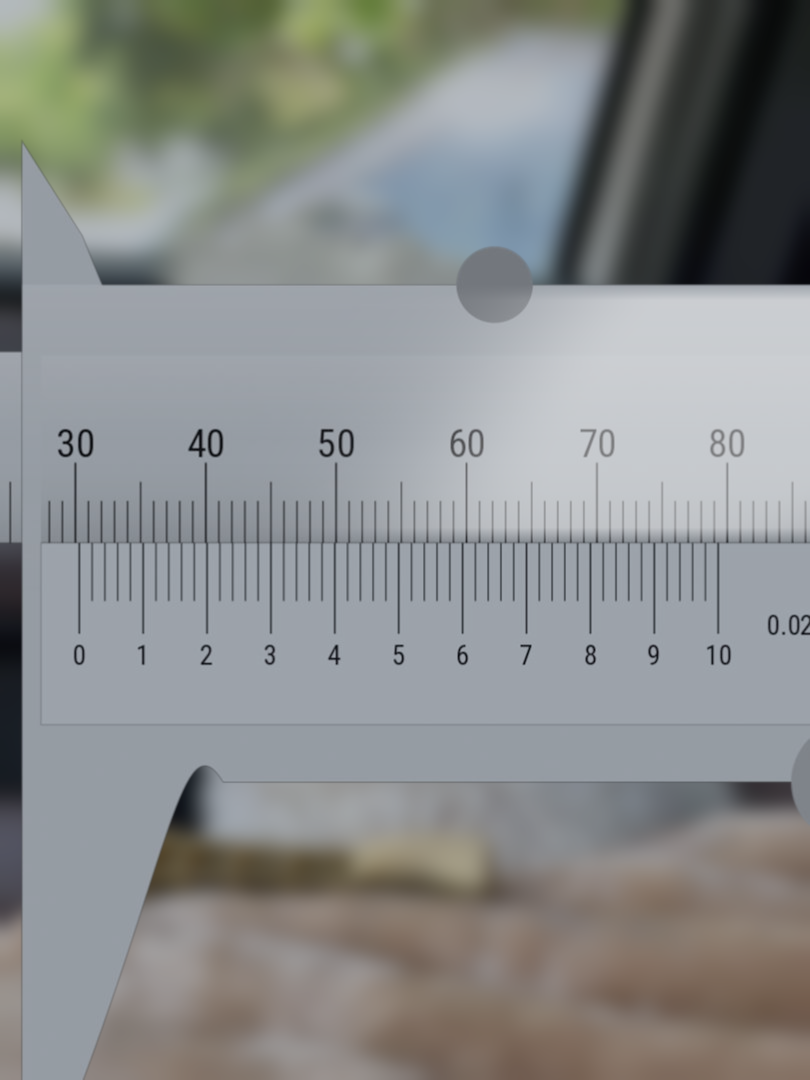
30.3 mm
